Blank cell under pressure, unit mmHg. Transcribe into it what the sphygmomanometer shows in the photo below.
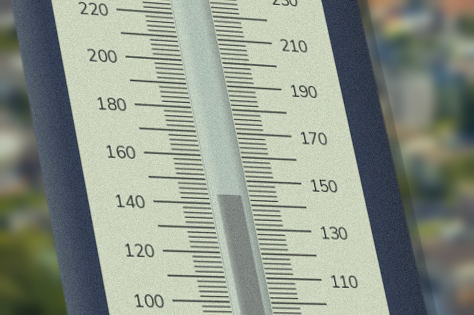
144 mmHg
